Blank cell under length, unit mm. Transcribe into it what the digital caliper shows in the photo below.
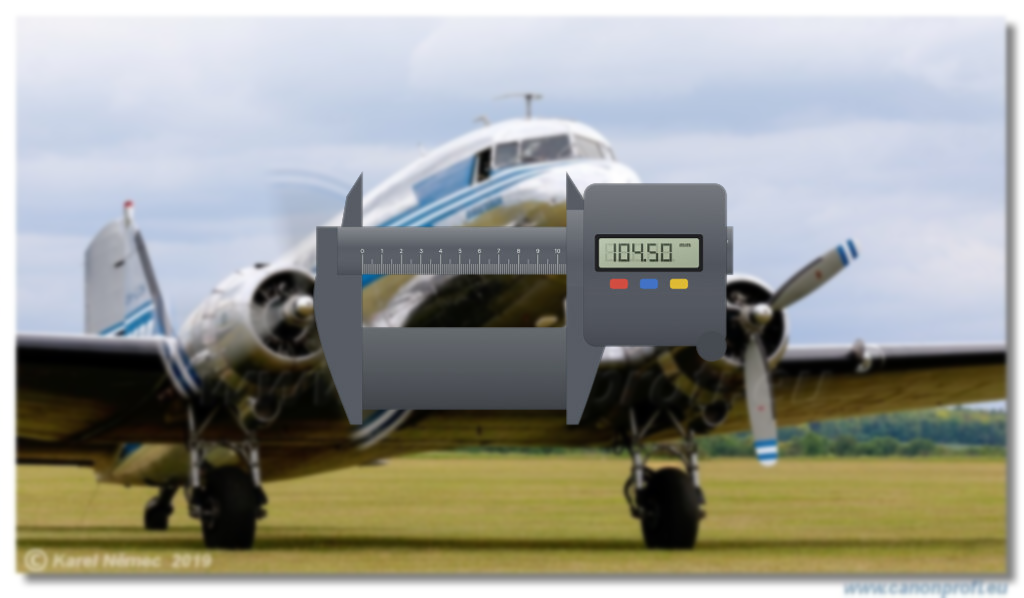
104.50 mm
